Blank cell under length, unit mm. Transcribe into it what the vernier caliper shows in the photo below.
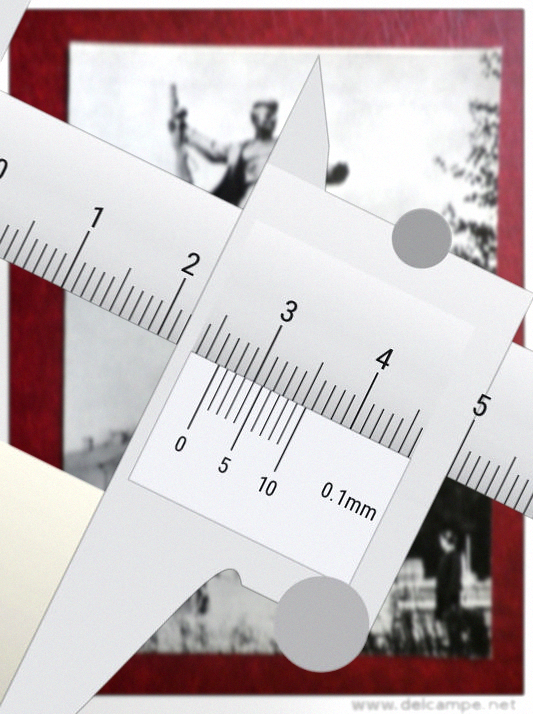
26.4 mm
